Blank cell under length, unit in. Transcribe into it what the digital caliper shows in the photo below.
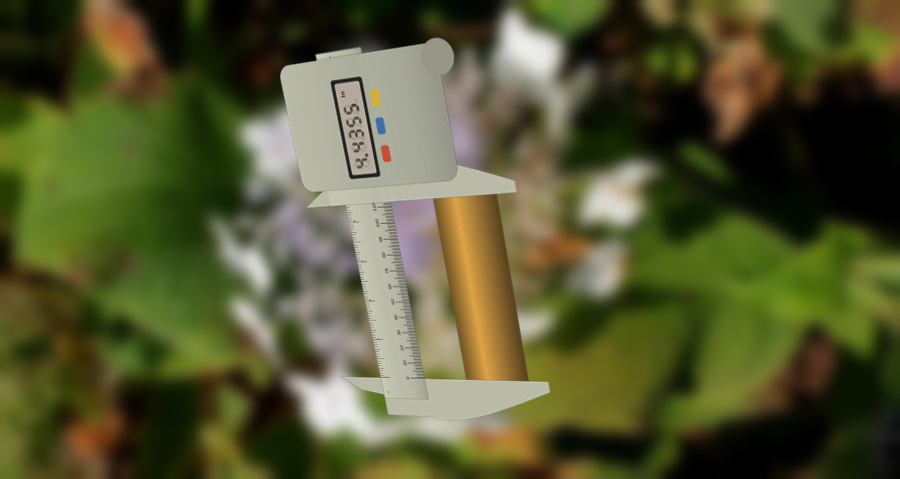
4.4355 in
